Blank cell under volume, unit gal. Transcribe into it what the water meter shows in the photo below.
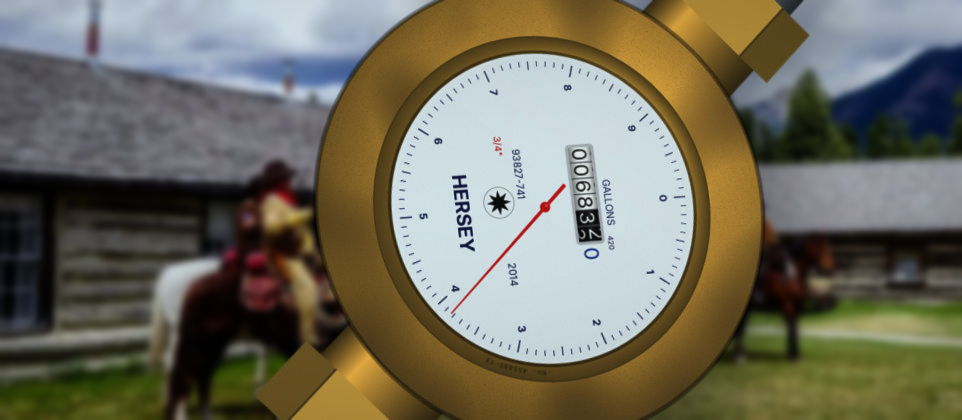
68323.8 gal
